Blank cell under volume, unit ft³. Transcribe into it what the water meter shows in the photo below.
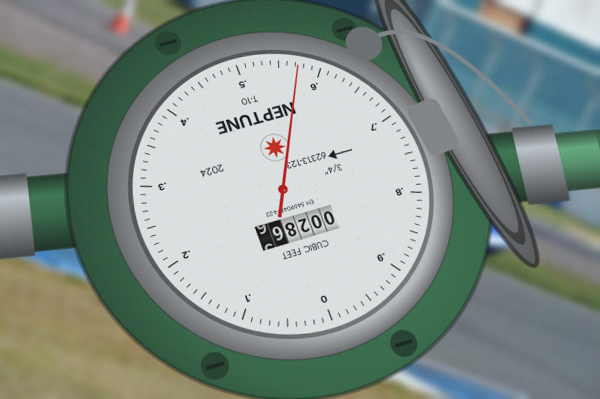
2865.57 ft³
